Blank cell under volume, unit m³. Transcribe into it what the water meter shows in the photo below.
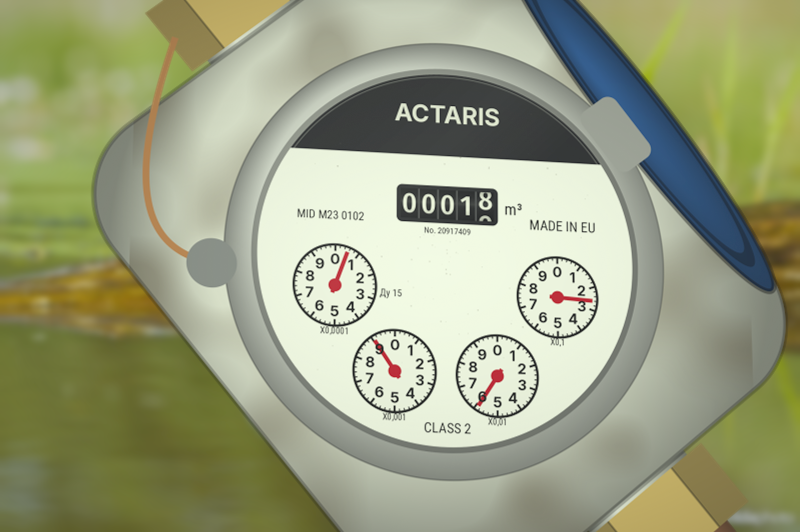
18.2590 m³
